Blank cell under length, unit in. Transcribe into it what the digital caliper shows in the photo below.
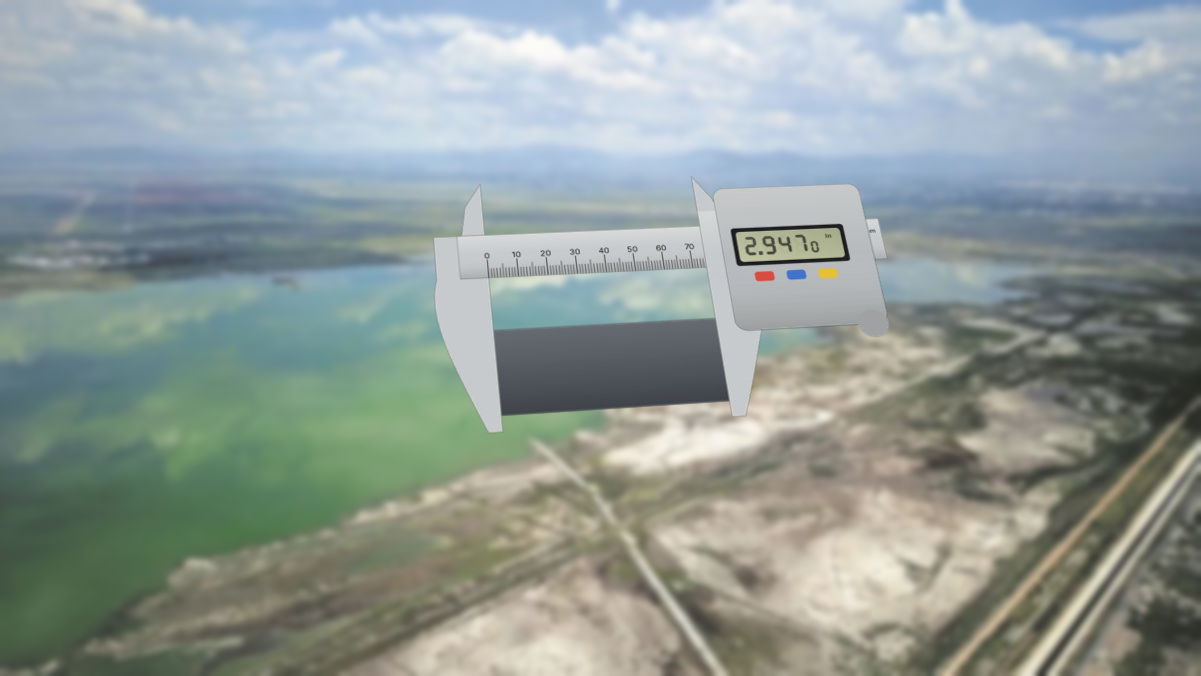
2.9470 in
